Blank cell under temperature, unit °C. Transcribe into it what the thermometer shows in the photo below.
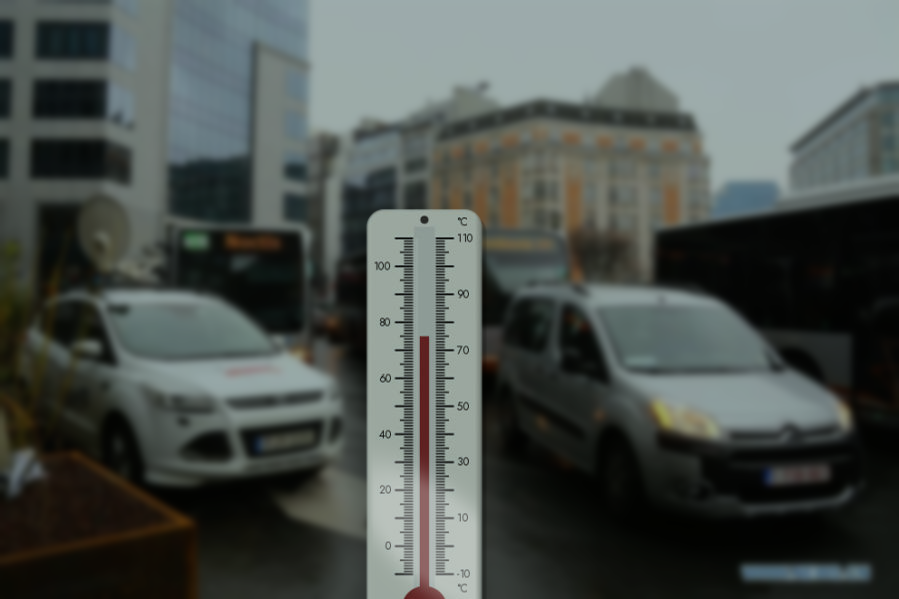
75 °C
